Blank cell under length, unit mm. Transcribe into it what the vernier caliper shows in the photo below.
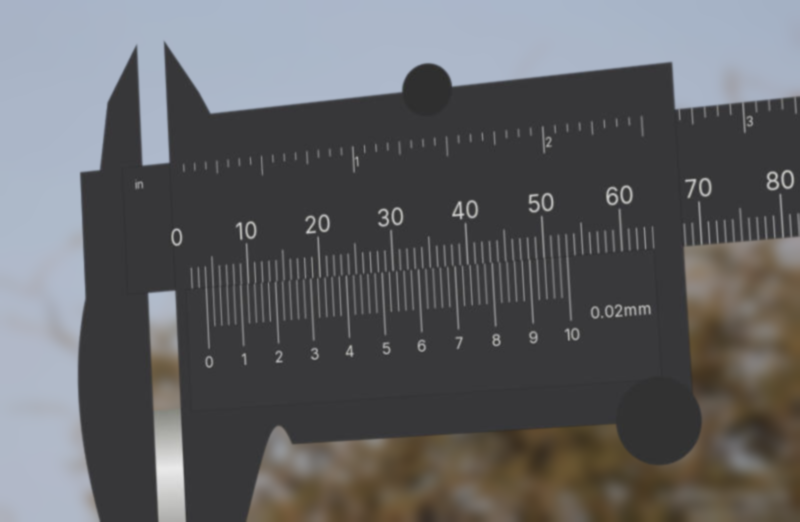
4.0 mm
